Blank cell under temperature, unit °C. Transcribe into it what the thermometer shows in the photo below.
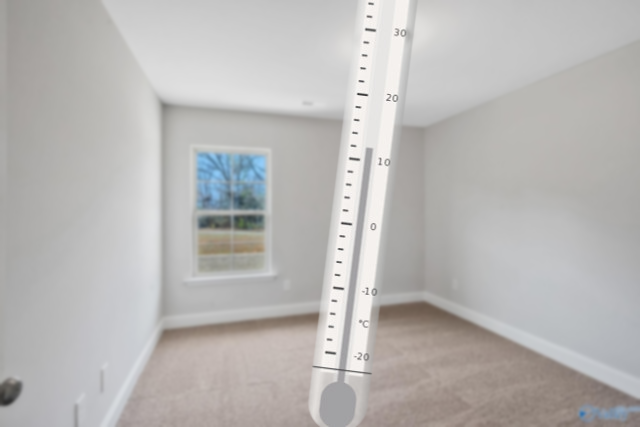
12 °C
